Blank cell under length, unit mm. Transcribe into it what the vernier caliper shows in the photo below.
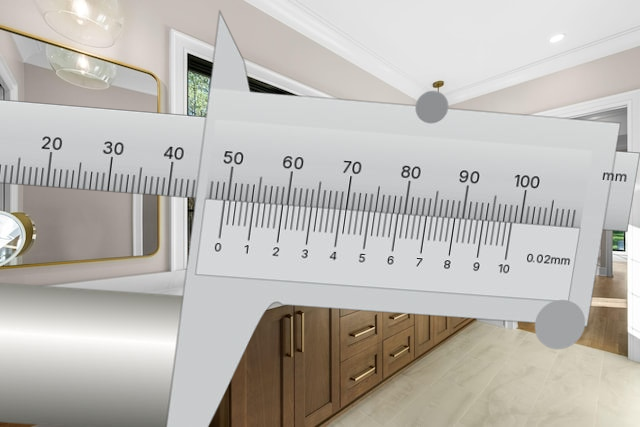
49.4 mm
